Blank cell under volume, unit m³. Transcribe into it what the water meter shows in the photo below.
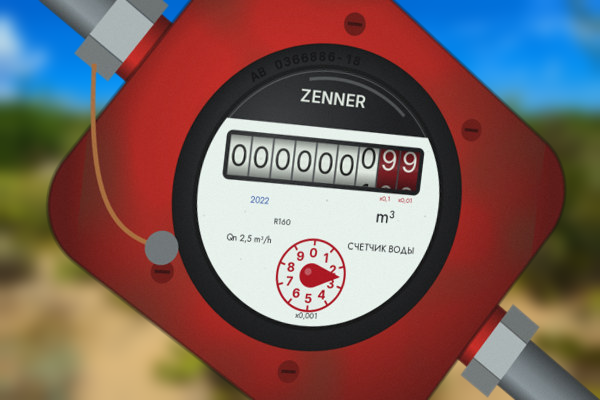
0.992 m³
